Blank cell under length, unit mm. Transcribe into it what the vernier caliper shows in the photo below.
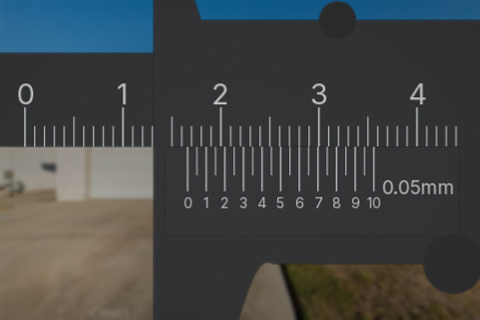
16.6 mm
